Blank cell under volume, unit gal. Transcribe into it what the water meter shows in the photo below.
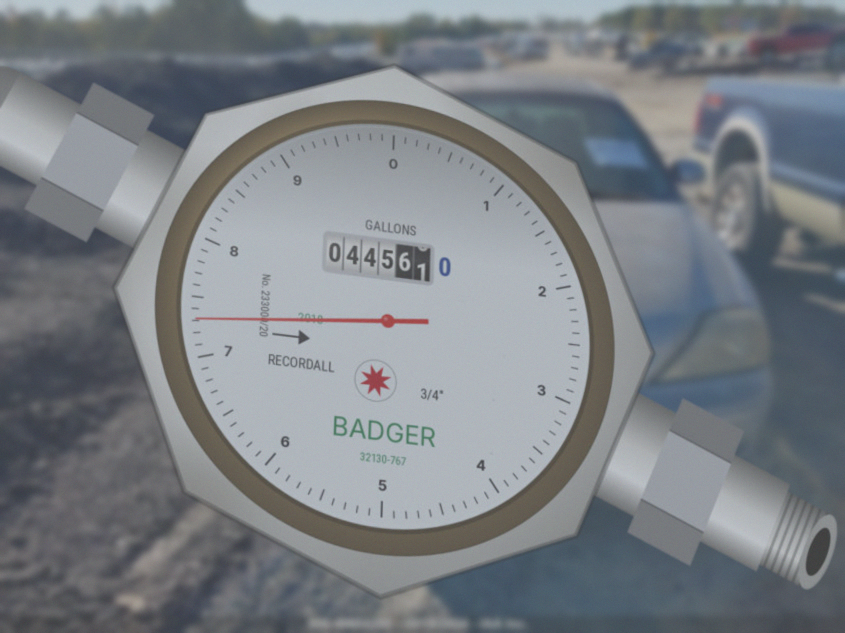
445607.3 gal
